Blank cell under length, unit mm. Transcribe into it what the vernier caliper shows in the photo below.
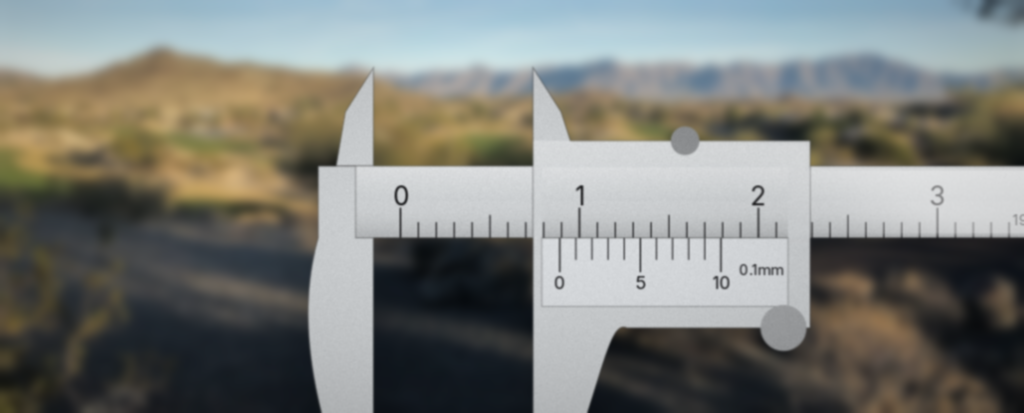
8.9 mm
